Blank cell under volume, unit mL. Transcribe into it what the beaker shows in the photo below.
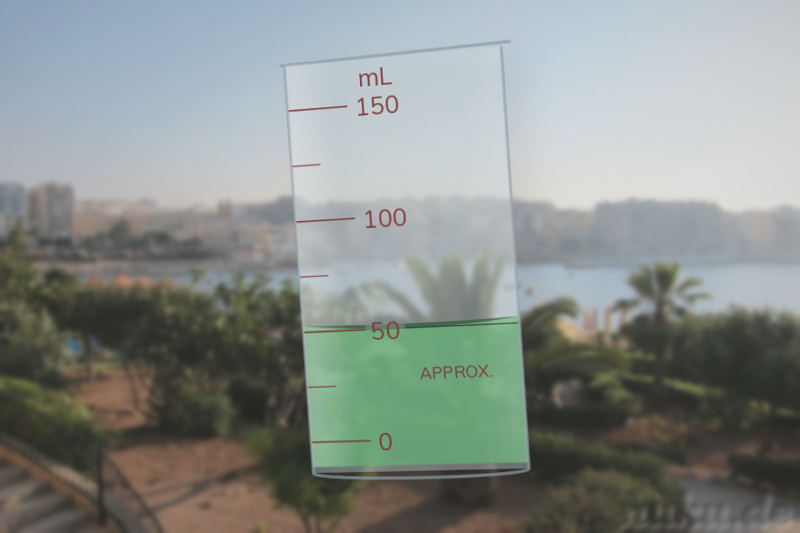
50 mL
